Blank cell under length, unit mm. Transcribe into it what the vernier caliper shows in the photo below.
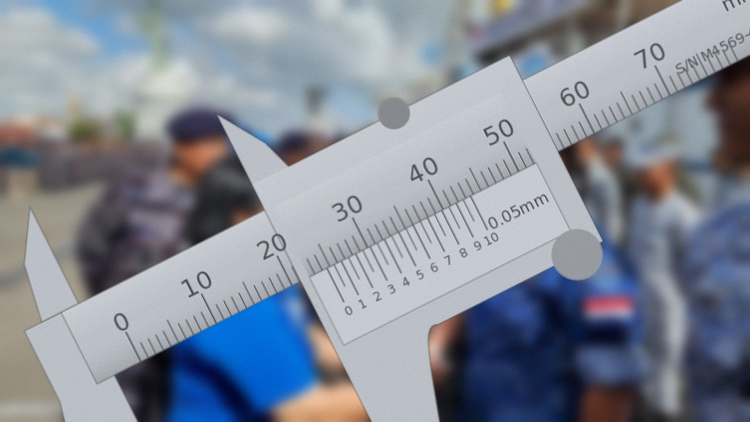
24.6 mm
